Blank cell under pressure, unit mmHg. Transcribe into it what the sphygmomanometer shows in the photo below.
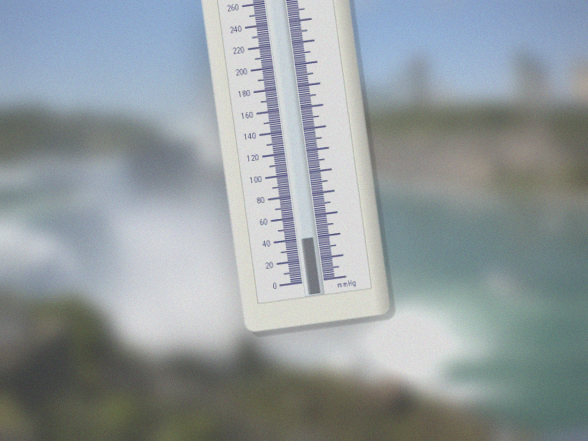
40 mmHg
